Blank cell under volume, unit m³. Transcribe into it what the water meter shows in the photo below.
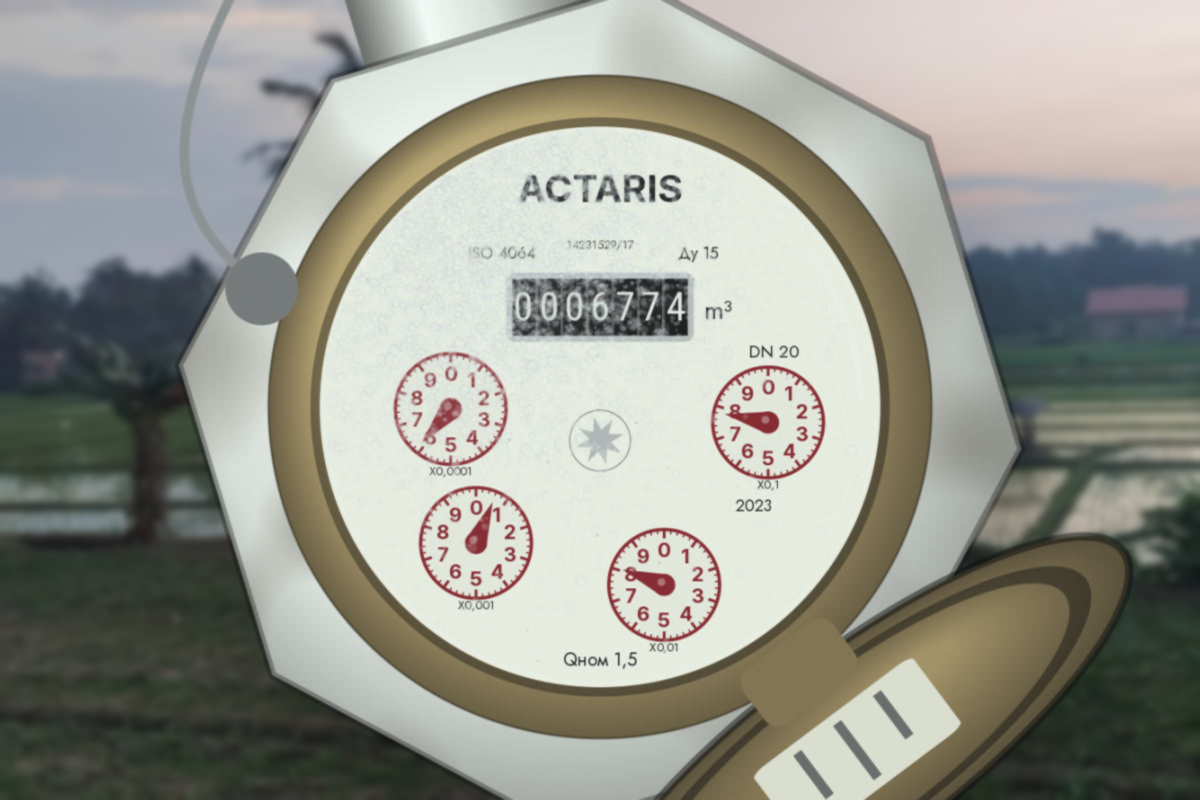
6774.7806 m³
